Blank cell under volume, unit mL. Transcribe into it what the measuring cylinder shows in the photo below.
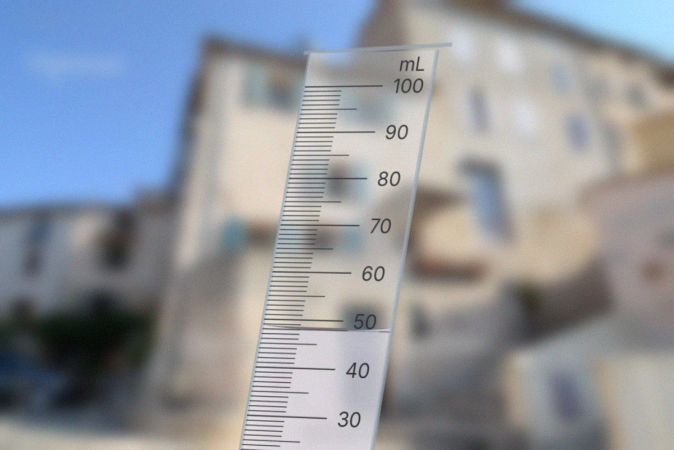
48 mL
